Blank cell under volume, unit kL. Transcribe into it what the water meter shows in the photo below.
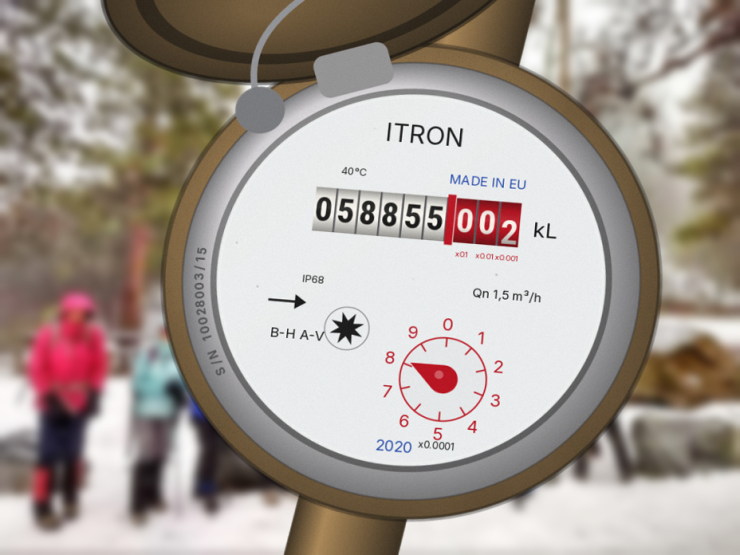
58855.0018 kL
